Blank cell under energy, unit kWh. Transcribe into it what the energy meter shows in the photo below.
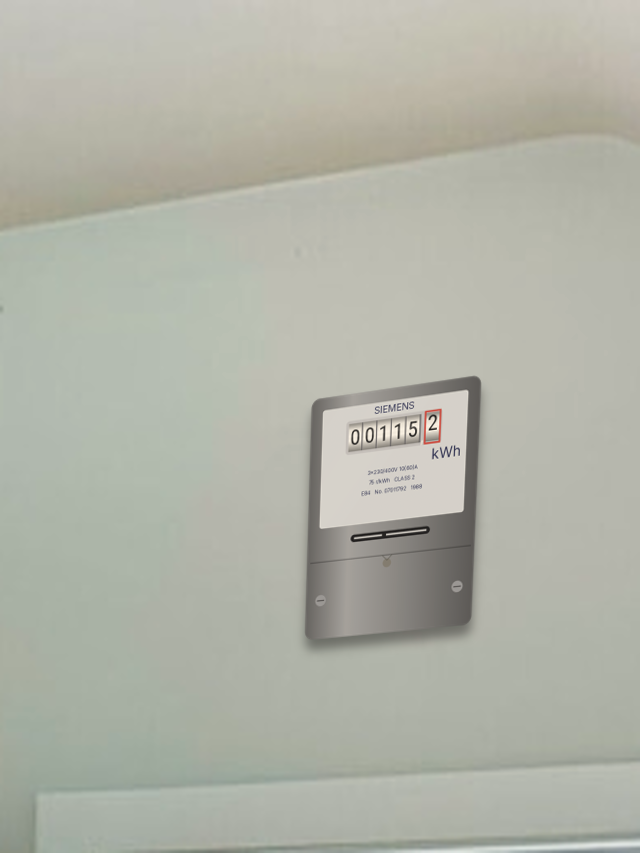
115.2 kWh
